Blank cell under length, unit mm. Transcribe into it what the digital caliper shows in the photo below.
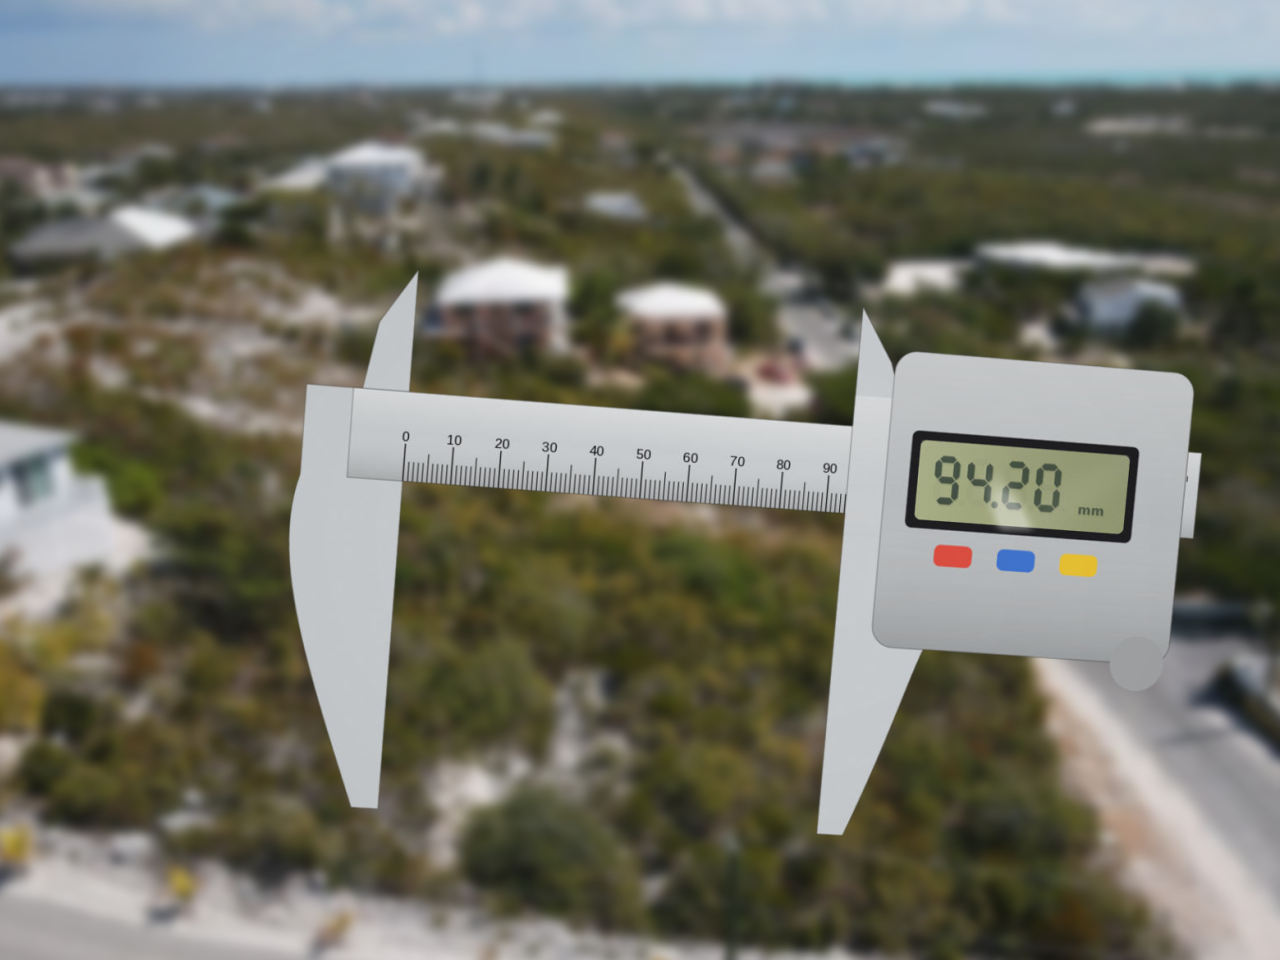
94.20 mm
